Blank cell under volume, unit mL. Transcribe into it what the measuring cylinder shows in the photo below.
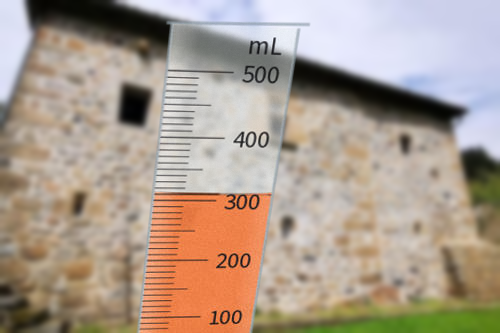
310 mL
